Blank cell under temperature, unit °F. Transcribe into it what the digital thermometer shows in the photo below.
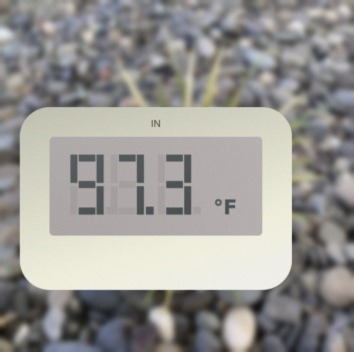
97.3 °F
